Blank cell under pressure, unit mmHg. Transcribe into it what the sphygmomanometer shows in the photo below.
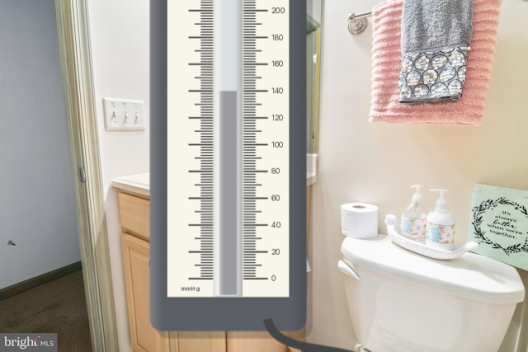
140 mmHg
